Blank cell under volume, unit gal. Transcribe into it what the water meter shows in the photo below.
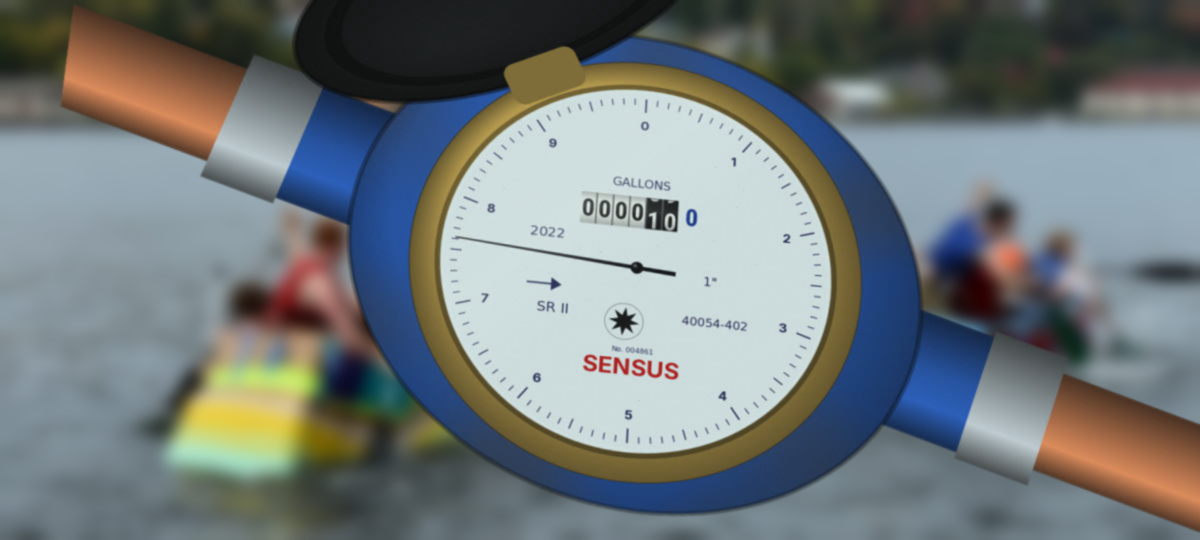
97.6 gal
